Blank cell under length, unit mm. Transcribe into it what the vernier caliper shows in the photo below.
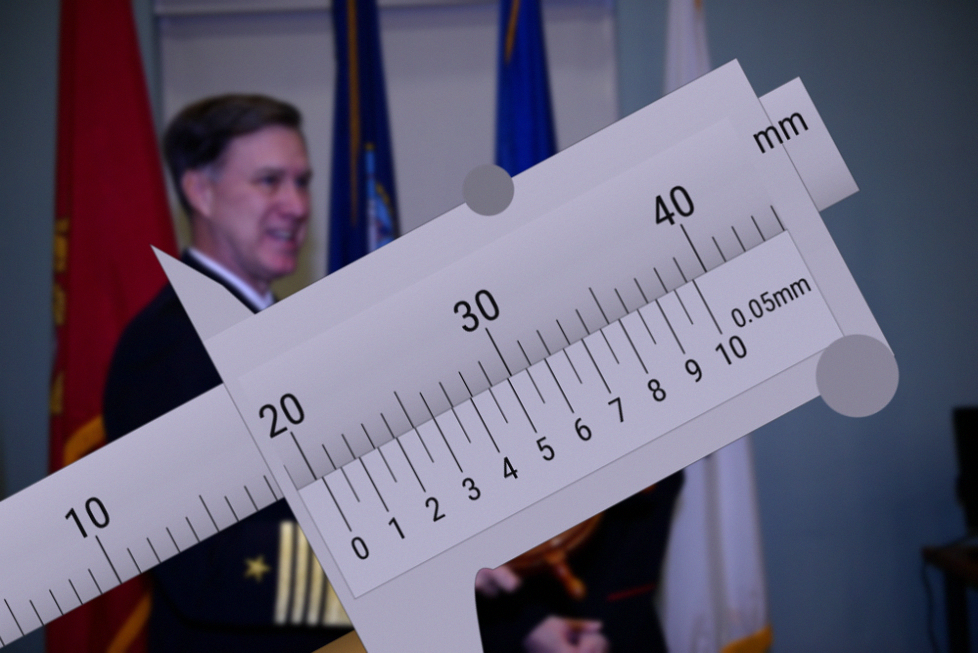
20.30 mm
